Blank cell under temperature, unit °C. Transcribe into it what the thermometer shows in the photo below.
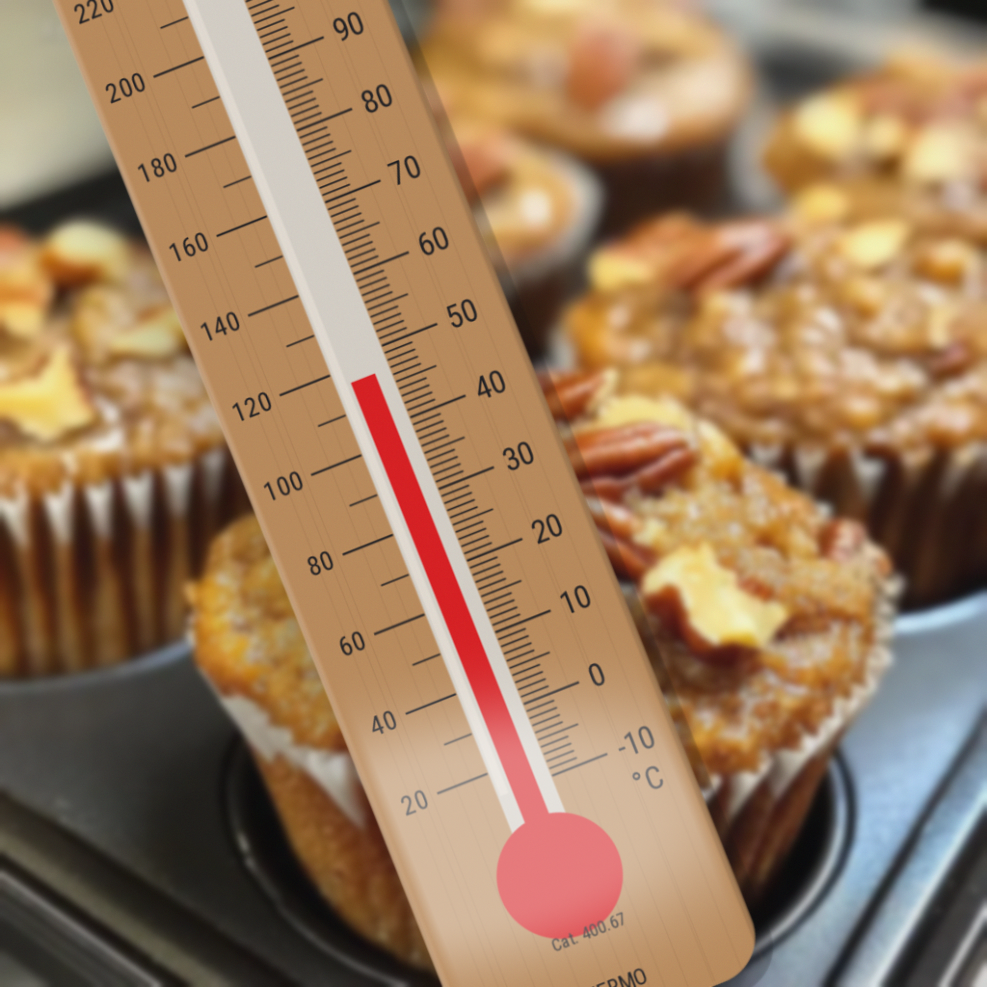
47 °C
